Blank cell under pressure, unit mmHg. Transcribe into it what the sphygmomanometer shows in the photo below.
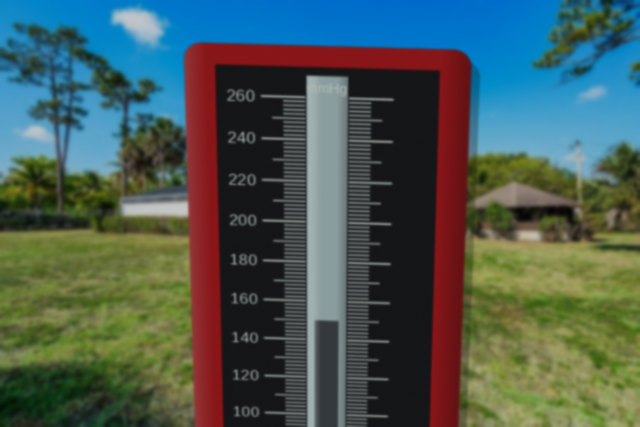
150 mmHg
